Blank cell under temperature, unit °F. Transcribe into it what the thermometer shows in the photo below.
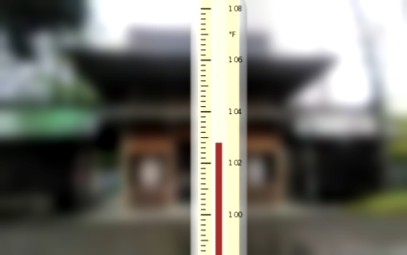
102.8 °F
